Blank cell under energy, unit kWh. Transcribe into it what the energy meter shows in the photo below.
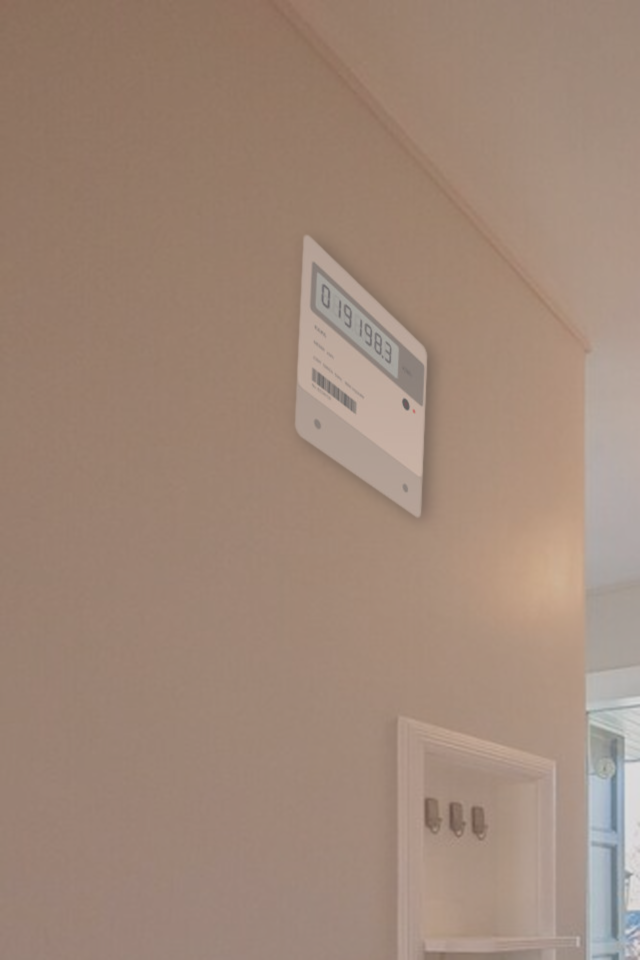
19198.3 kWh
